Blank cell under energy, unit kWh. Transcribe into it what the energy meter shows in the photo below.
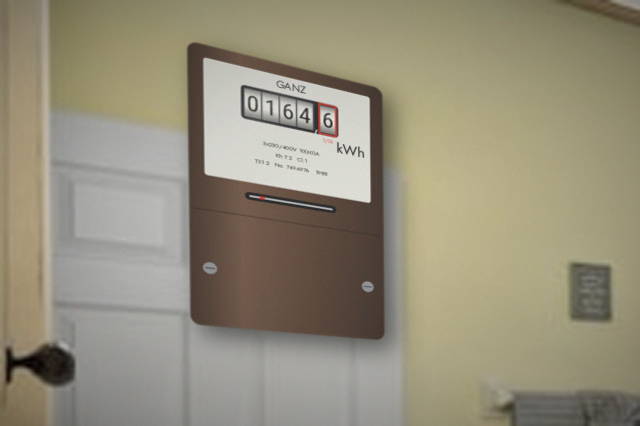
164.6 kWh
